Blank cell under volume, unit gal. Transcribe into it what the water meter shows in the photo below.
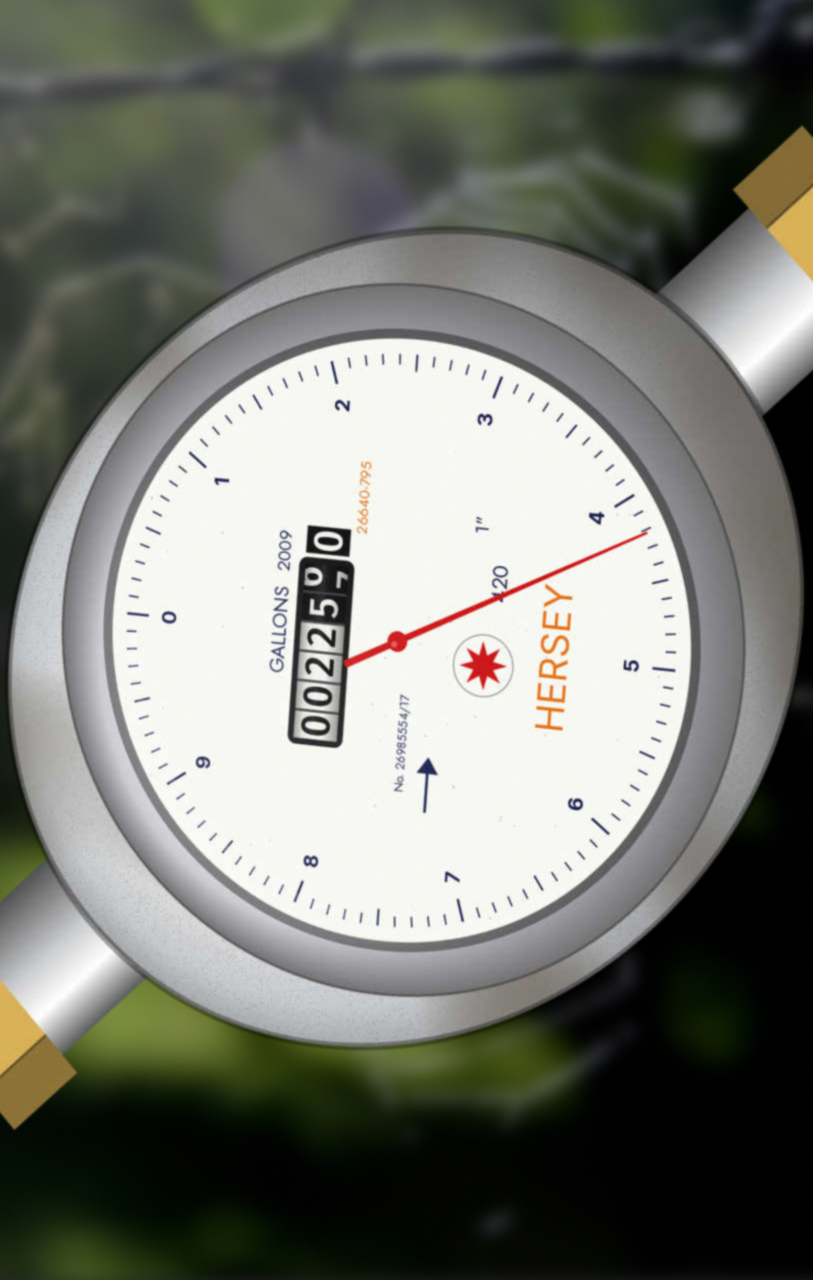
22564.2 gal
